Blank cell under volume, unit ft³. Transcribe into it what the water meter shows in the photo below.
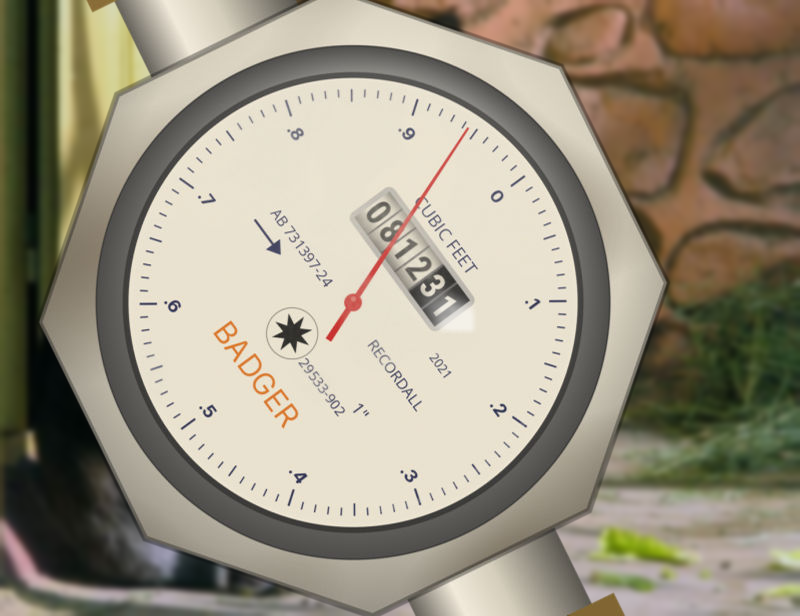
81230.94 ft³
